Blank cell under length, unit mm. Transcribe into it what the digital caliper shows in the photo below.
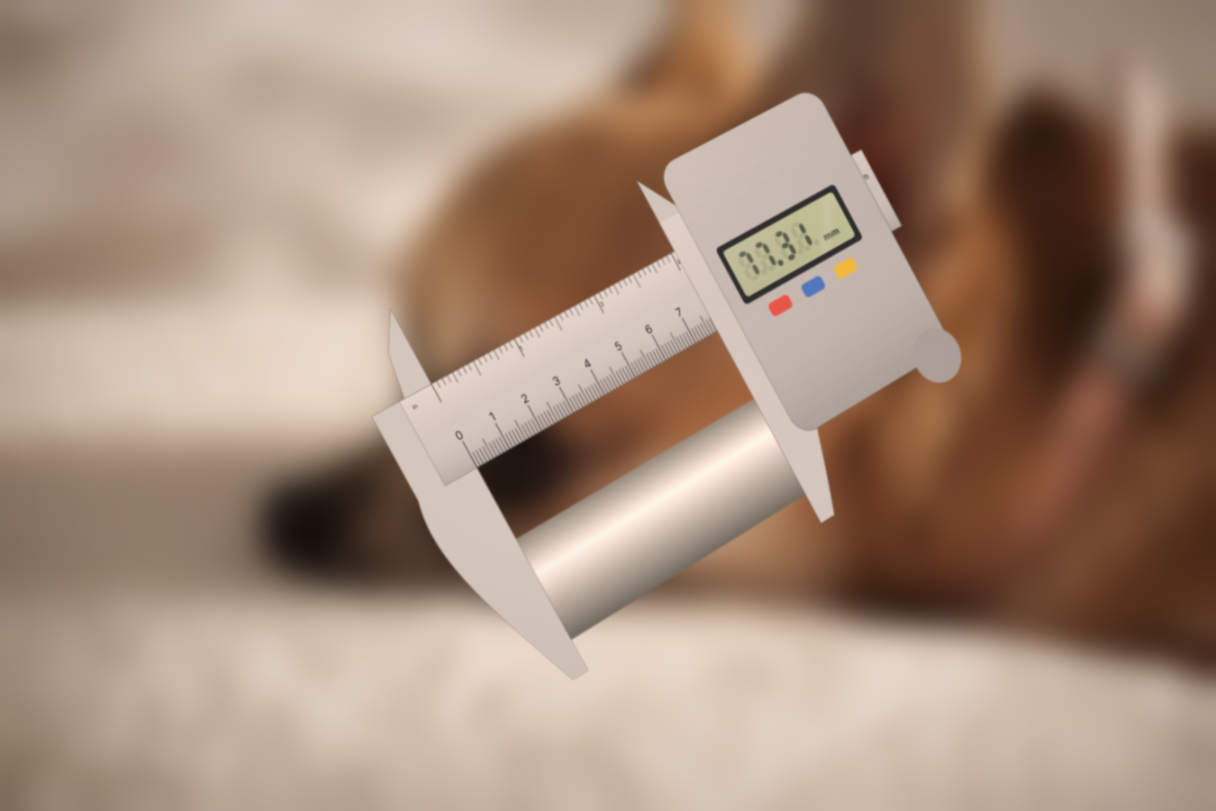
77.31 mm
